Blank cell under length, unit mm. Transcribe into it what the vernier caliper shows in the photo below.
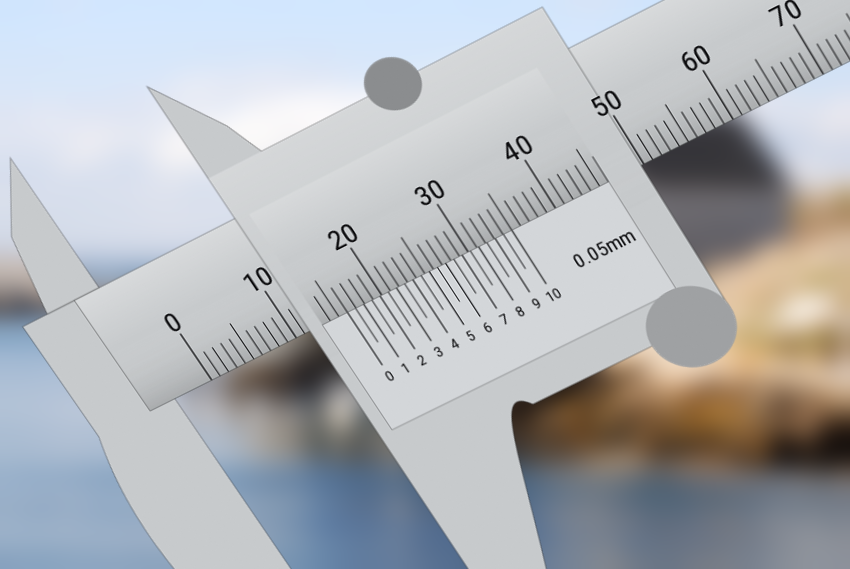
16.0 mm
